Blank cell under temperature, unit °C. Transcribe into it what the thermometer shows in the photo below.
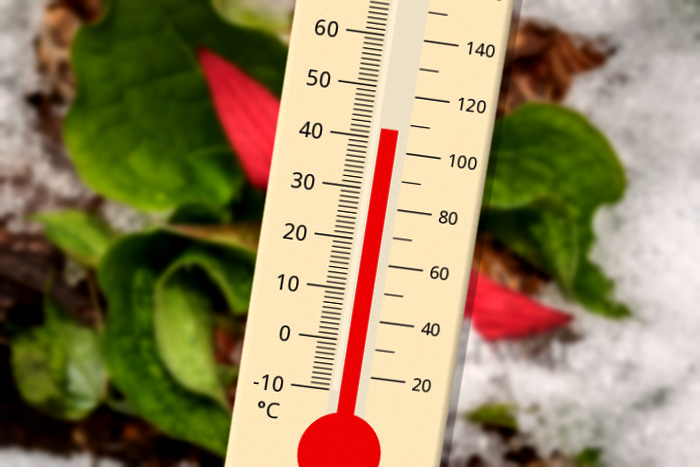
42 °C
